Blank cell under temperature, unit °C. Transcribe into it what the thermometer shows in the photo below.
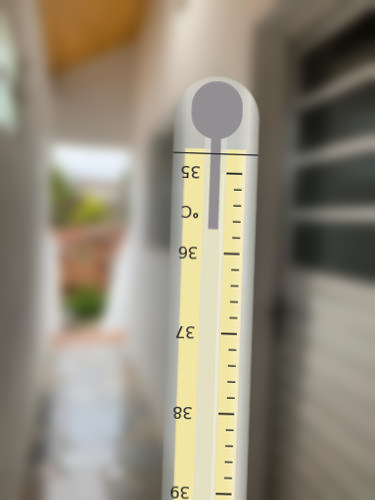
35.7 °C
